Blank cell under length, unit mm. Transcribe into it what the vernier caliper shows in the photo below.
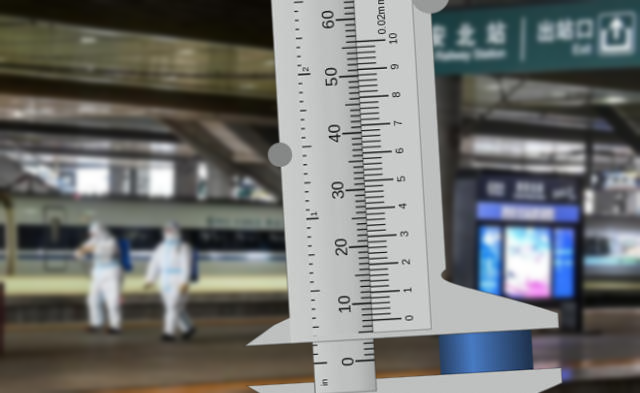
7.0 mm
